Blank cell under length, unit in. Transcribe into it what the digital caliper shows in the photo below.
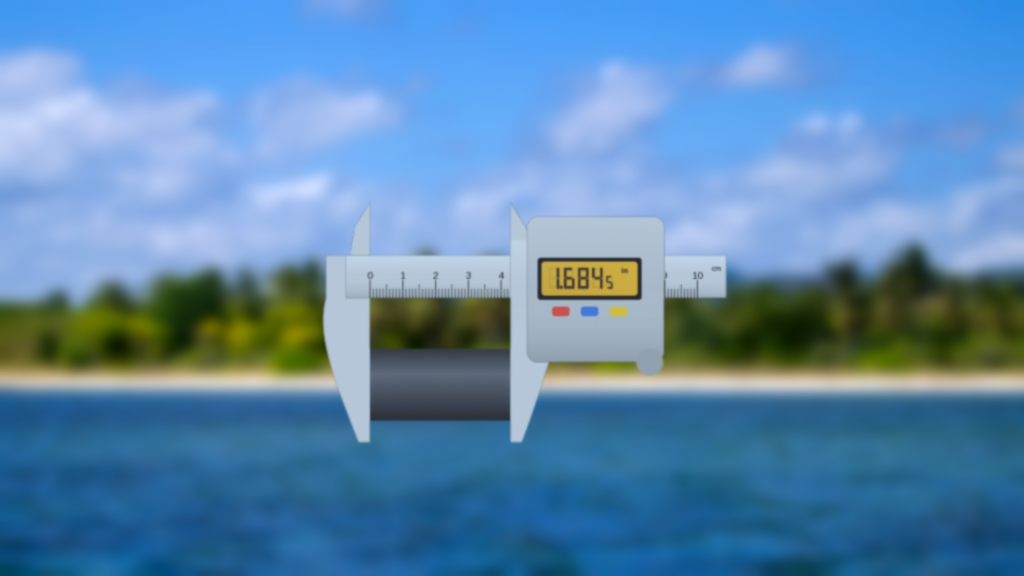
1.6845 in
